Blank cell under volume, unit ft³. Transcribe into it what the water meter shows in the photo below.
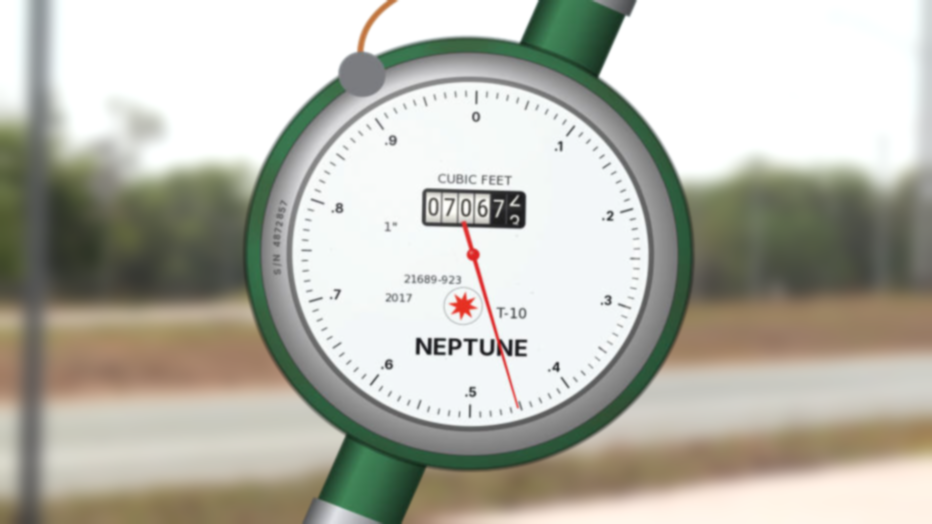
70672.45 ft³
